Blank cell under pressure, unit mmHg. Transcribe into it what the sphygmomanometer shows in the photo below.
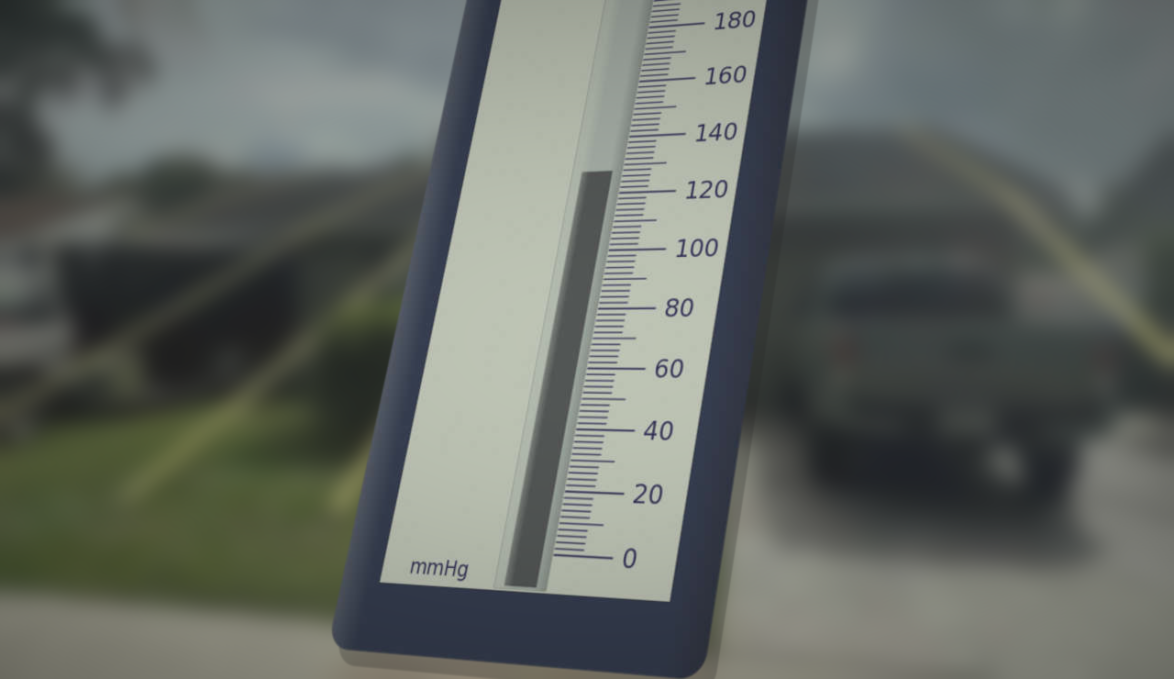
128 mmHg
